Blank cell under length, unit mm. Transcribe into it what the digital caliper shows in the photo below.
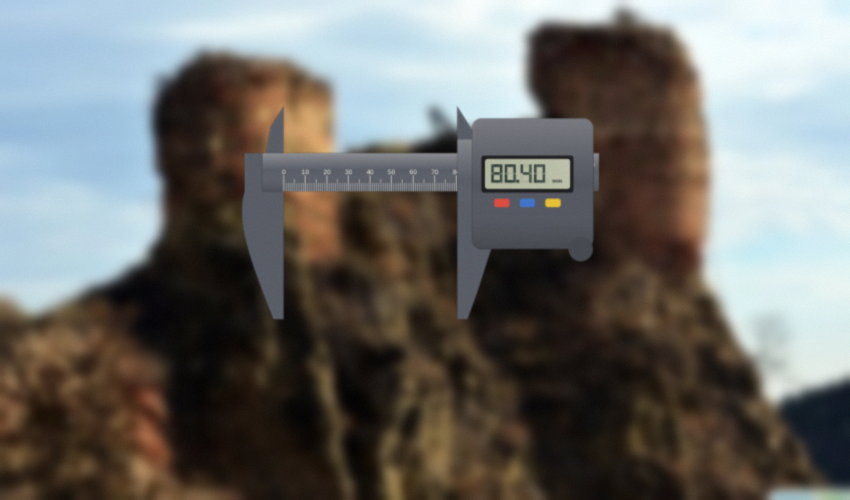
80.40 mm
